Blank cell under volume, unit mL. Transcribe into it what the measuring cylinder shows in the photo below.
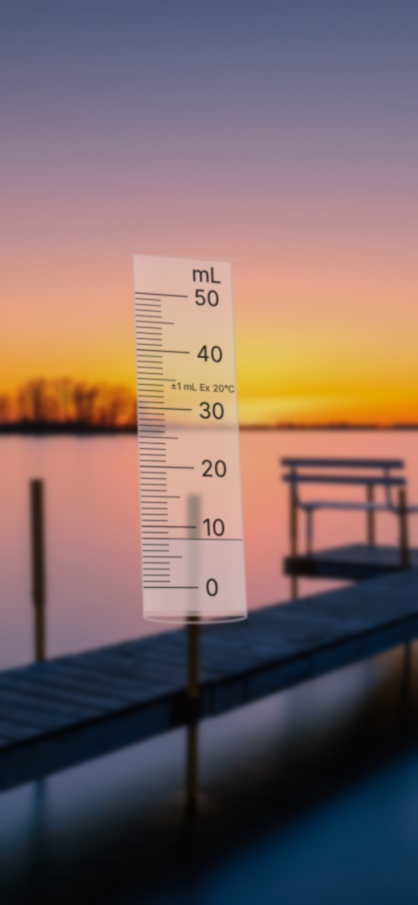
8 mL
